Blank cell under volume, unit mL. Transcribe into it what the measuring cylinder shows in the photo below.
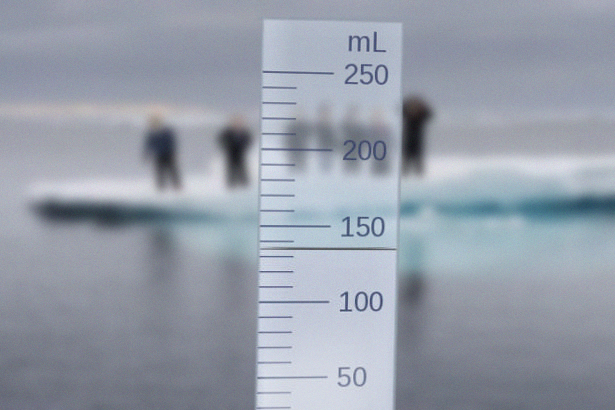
135 mL
